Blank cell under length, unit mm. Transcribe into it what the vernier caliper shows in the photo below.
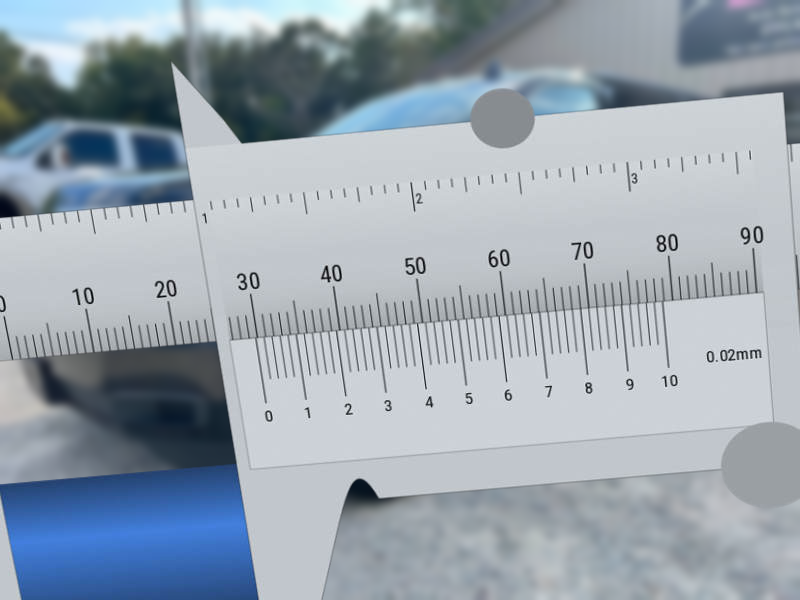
29.8 mm
